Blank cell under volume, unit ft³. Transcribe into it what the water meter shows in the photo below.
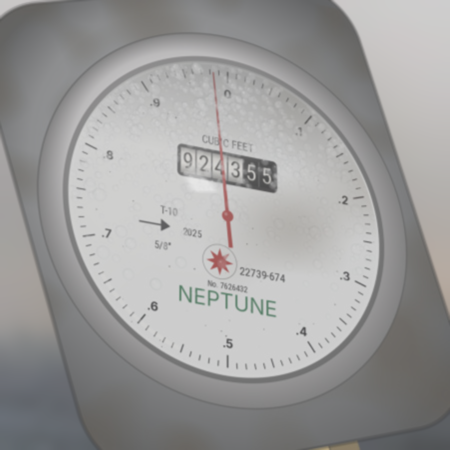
924354.98 ft³
